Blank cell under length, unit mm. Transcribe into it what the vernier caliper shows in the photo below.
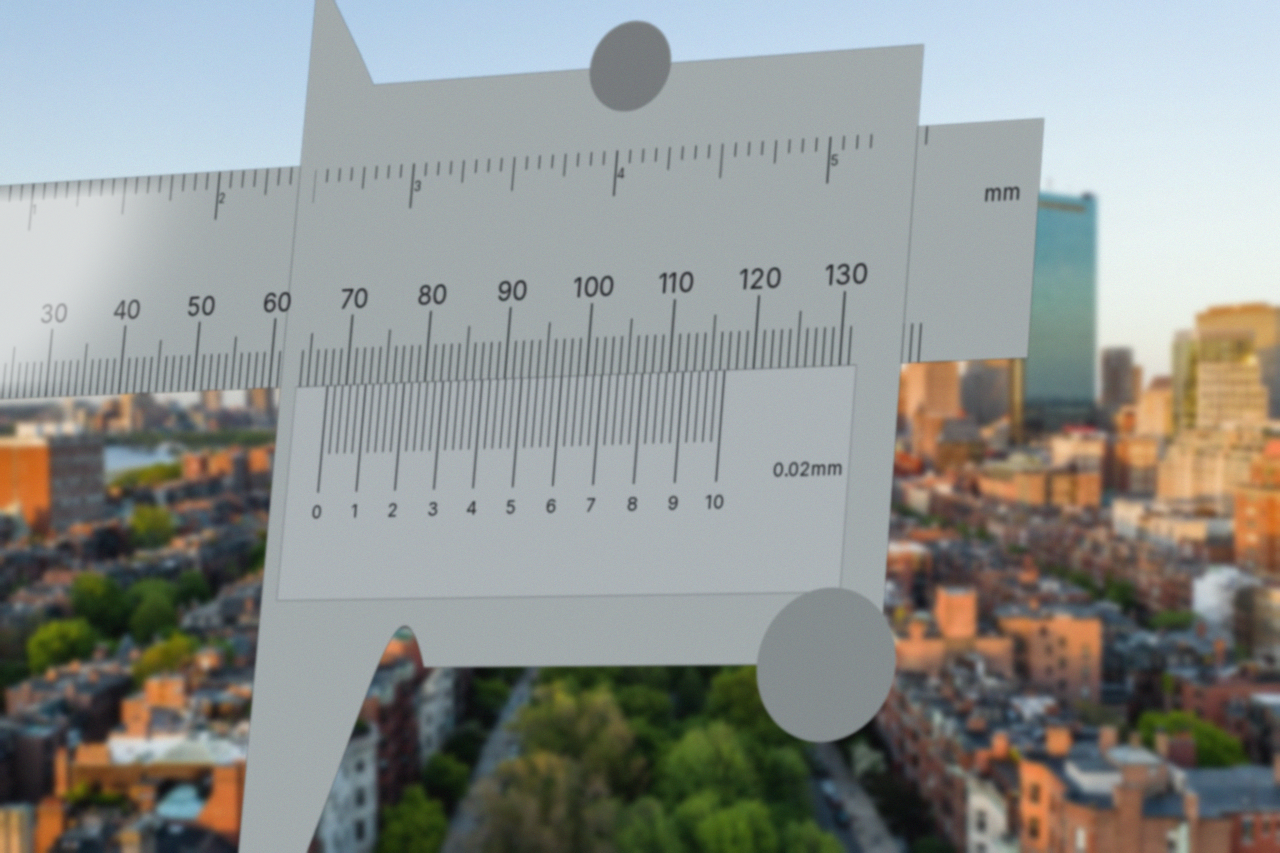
67.6 mm
